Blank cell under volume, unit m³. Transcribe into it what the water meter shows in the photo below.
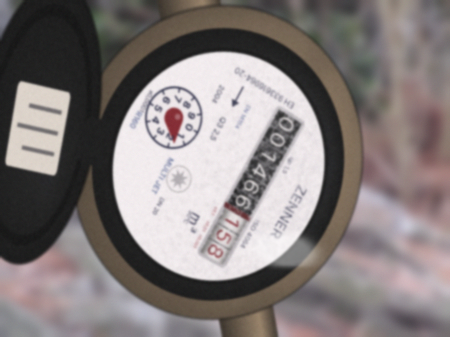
1466.1581 m³
